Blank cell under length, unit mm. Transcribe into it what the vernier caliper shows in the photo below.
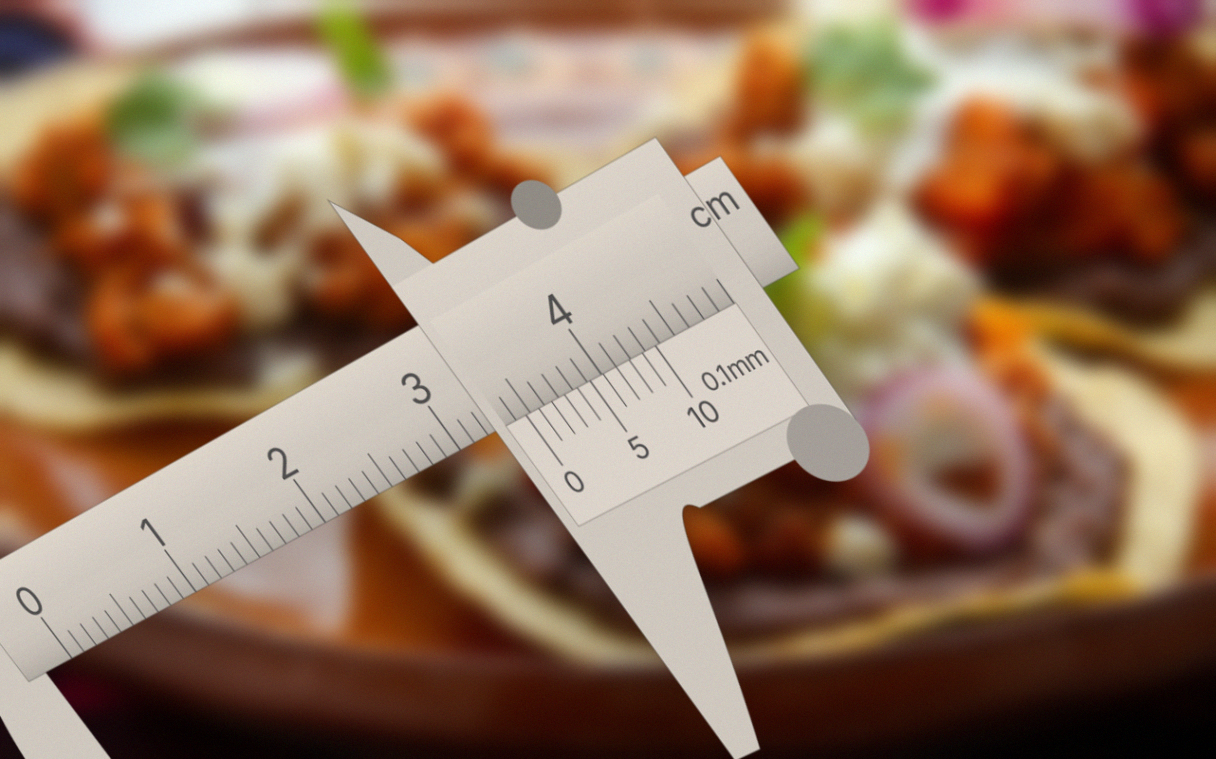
34.7 mm
